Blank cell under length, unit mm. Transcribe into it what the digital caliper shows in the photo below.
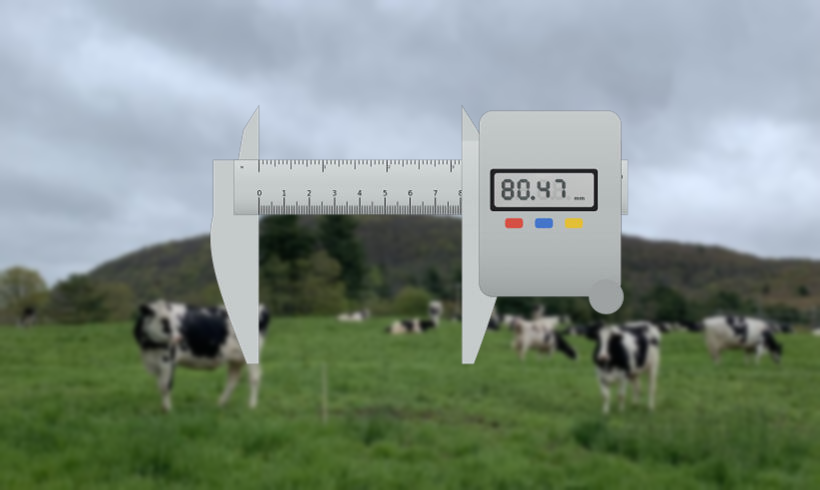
80.47 mm
